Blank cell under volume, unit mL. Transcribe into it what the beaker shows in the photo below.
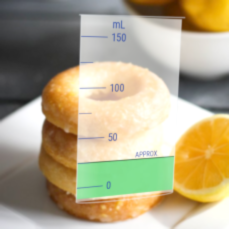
25 mL
